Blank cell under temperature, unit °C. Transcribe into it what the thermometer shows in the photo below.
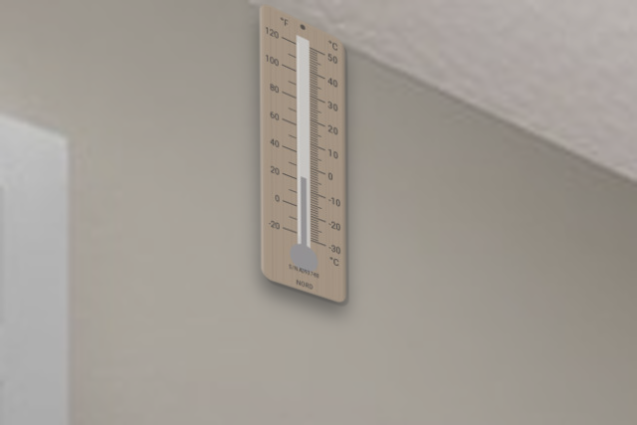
-5 °C
